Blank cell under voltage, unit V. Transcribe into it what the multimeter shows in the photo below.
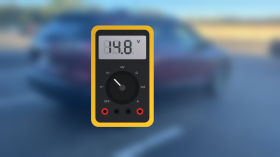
14.8 V
